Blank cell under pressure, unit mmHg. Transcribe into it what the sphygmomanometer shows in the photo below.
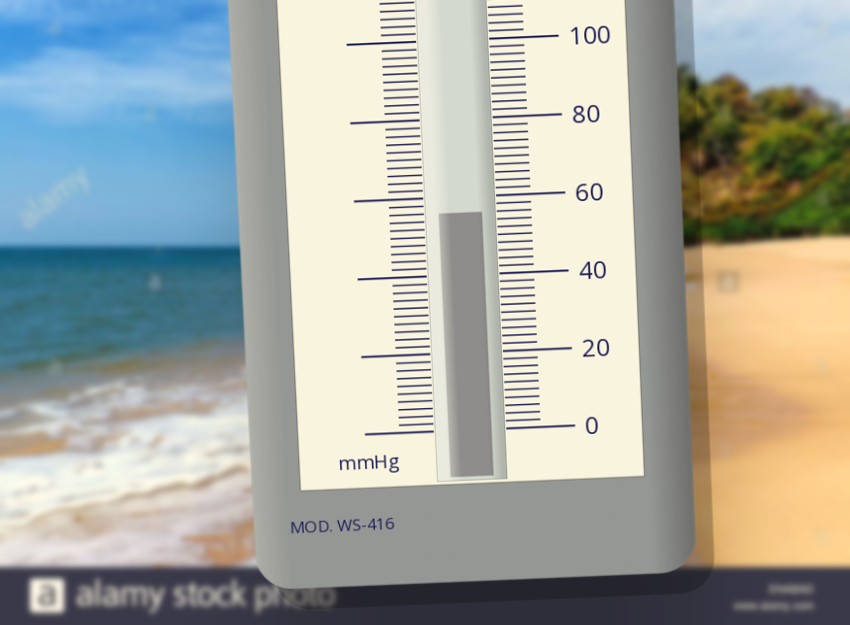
56 mmHg
